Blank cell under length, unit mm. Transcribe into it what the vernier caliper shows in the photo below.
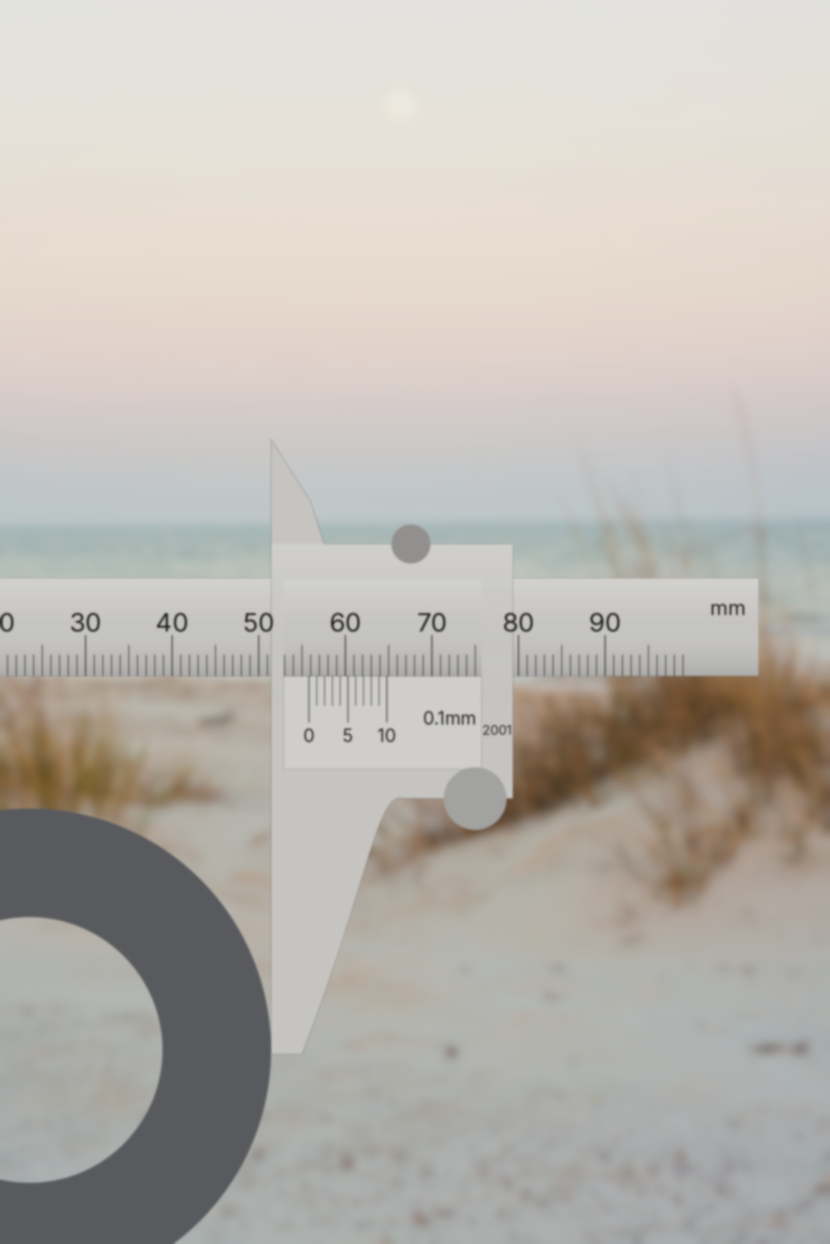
55.8 mm
